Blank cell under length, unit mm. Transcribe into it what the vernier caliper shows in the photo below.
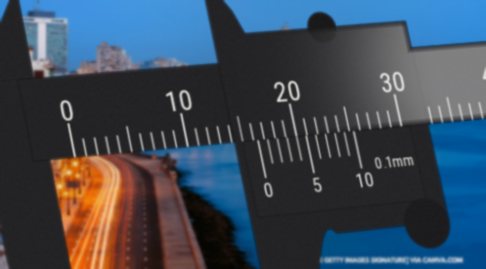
16.4 mm
